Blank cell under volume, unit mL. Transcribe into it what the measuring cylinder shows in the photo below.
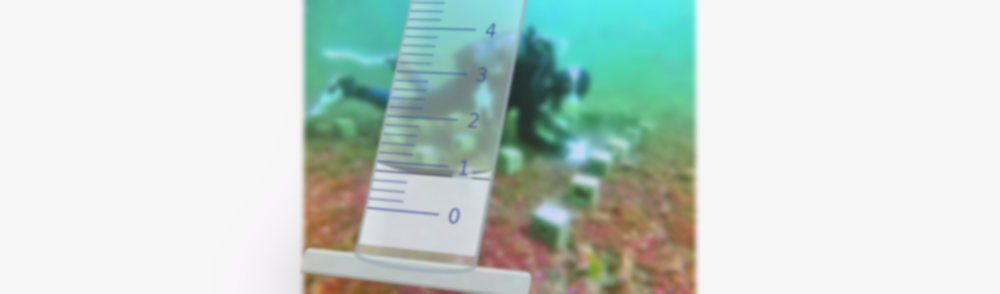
0.8 mL
